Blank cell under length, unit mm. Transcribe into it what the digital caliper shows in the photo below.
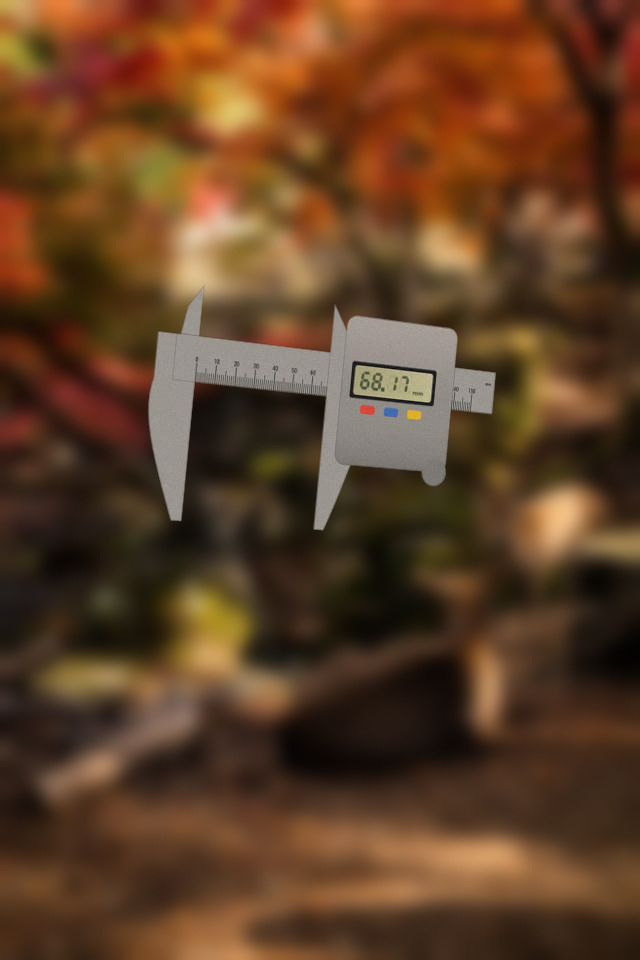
68.17 mm
